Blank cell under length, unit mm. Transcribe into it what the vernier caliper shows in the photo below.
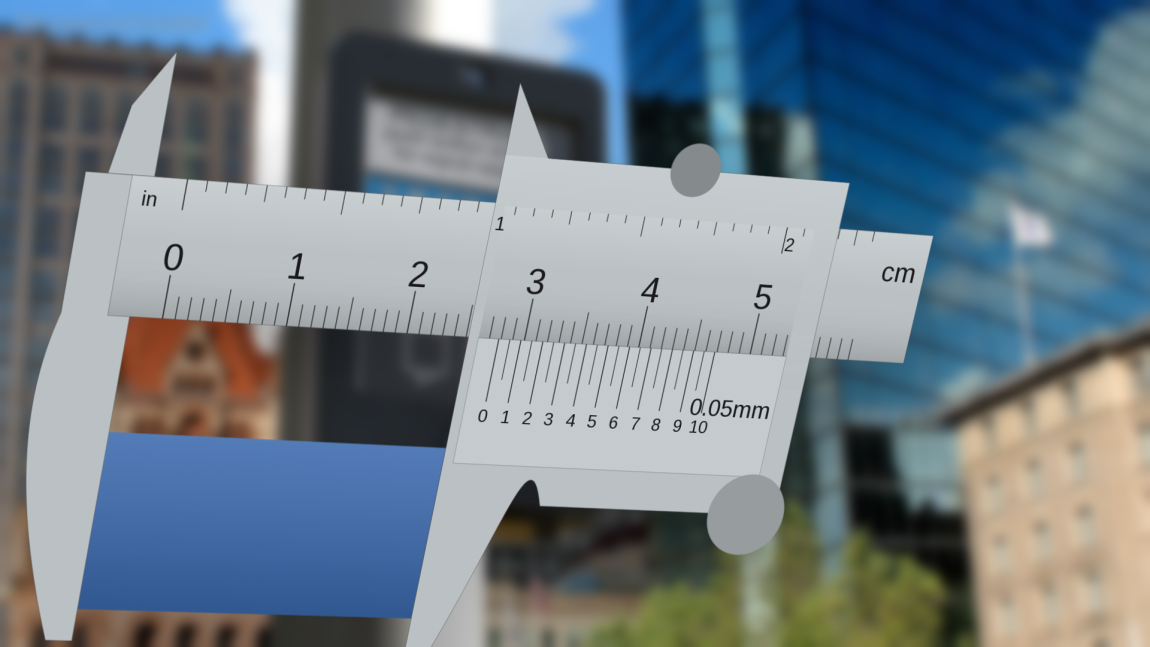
27.8 mm
